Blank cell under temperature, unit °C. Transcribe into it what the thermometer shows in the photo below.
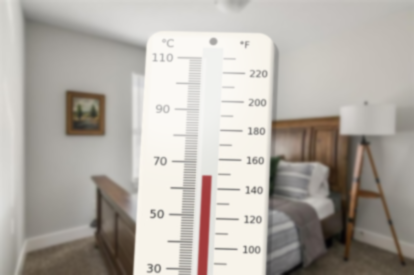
65 °C
